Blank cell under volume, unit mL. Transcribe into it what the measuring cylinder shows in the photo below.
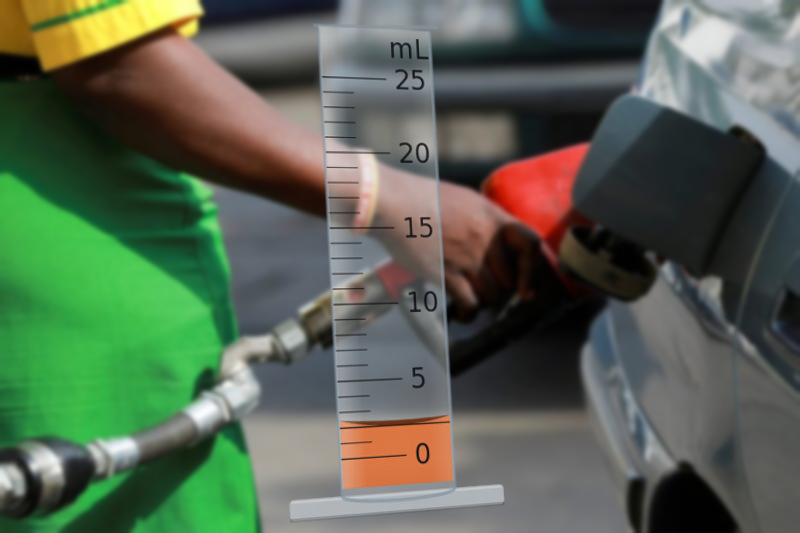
2 mL
